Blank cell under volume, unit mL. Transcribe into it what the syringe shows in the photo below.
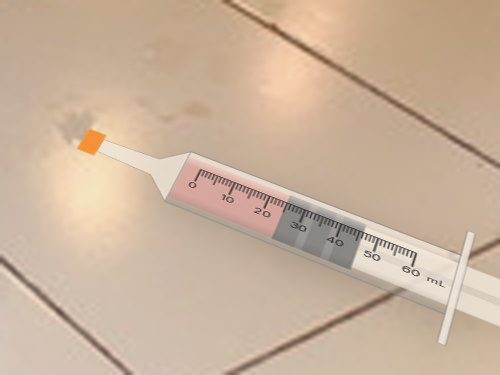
25 mL
